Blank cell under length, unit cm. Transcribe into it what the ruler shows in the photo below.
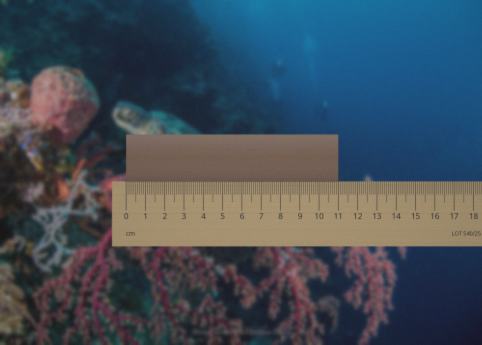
11 cm
